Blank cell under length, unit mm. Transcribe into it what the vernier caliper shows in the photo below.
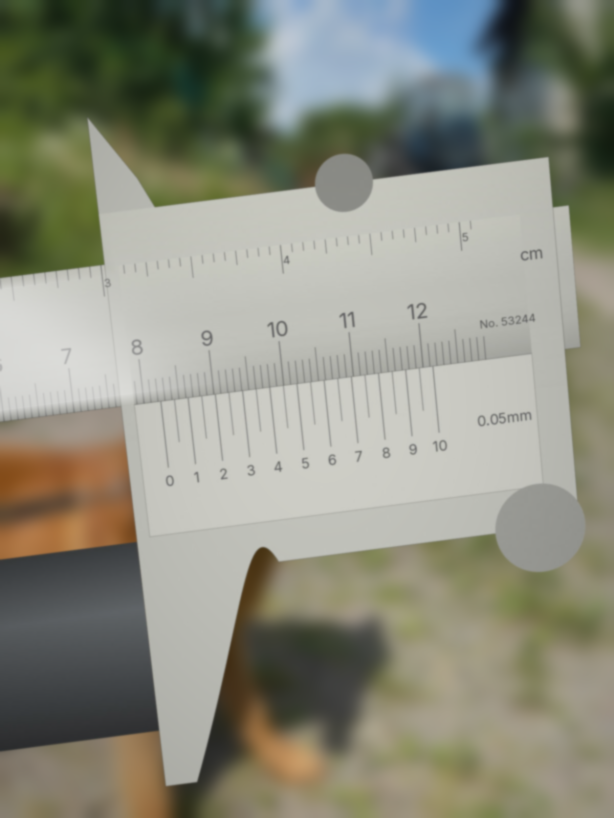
82.4 mm
